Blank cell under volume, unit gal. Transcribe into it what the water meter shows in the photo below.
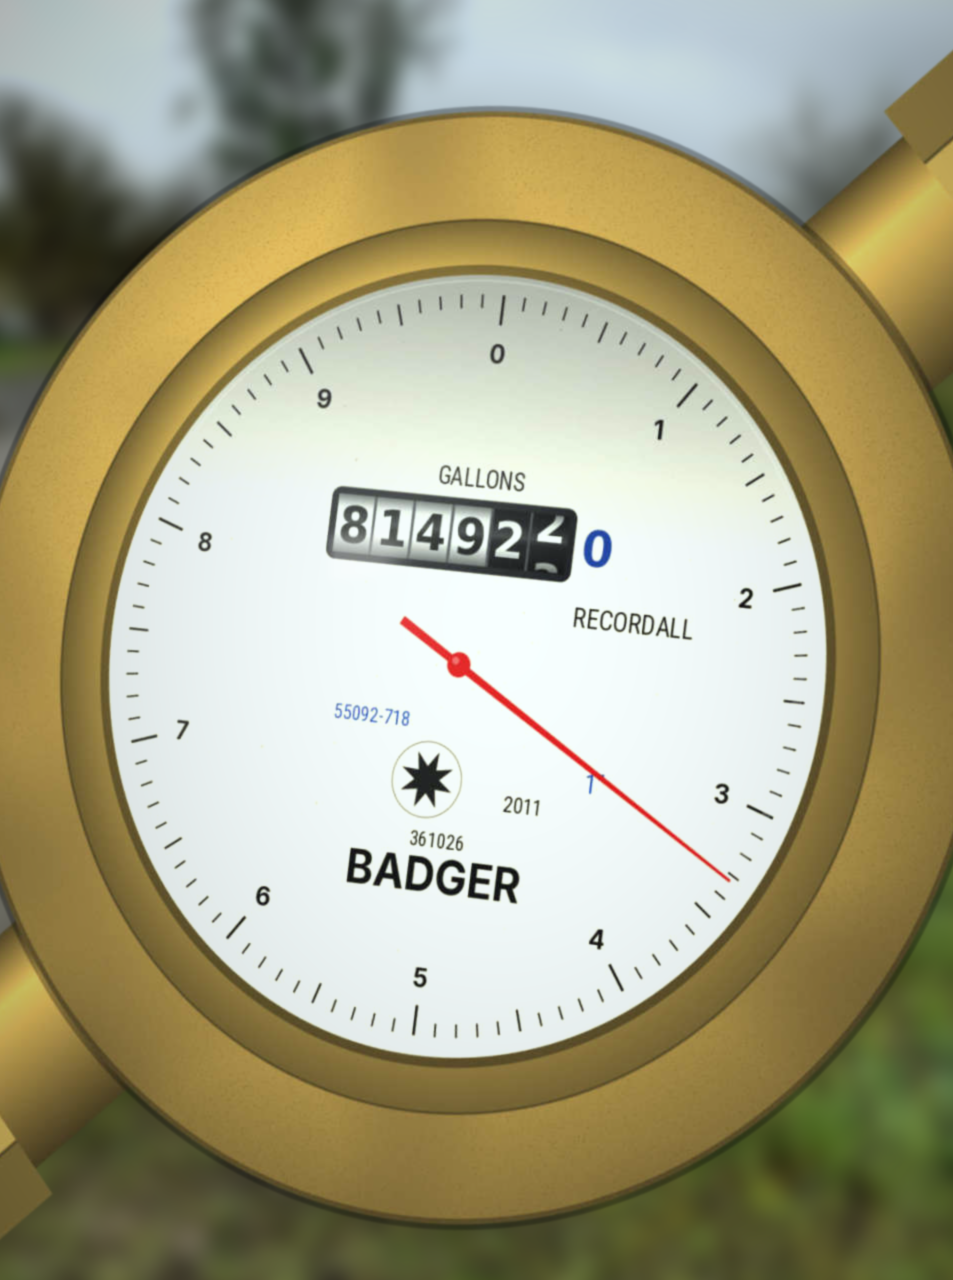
8149223.3 gal
